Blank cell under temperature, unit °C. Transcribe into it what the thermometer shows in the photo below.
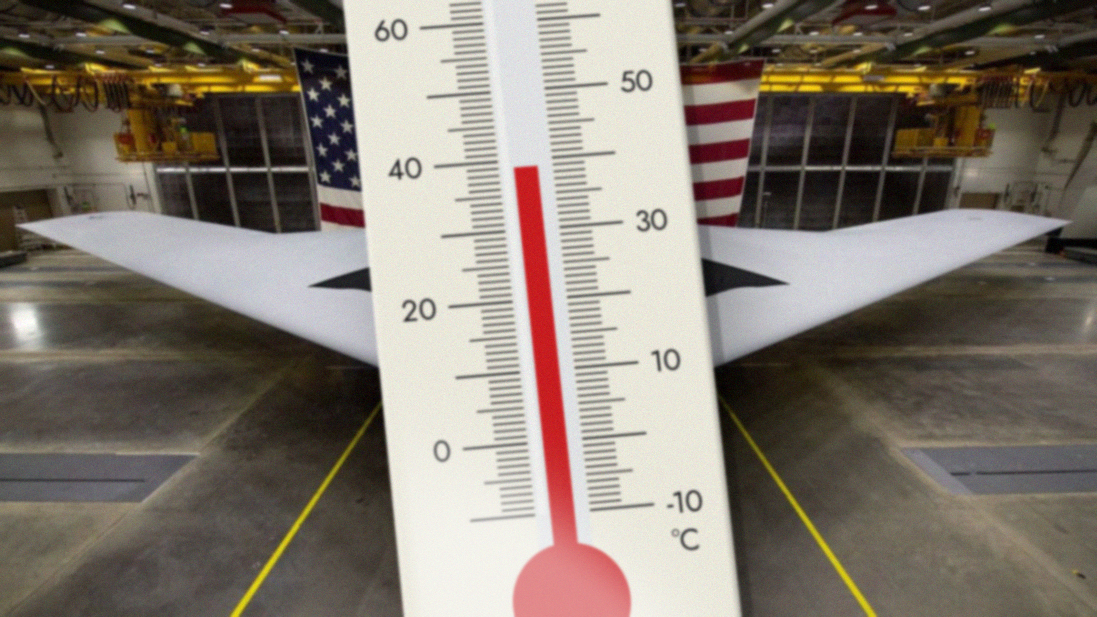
39 °C
